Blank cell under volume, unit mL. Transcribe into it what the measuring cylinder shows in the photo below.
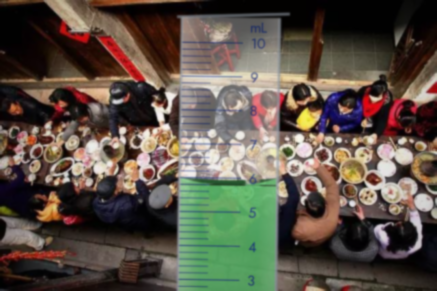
5.8 mL
